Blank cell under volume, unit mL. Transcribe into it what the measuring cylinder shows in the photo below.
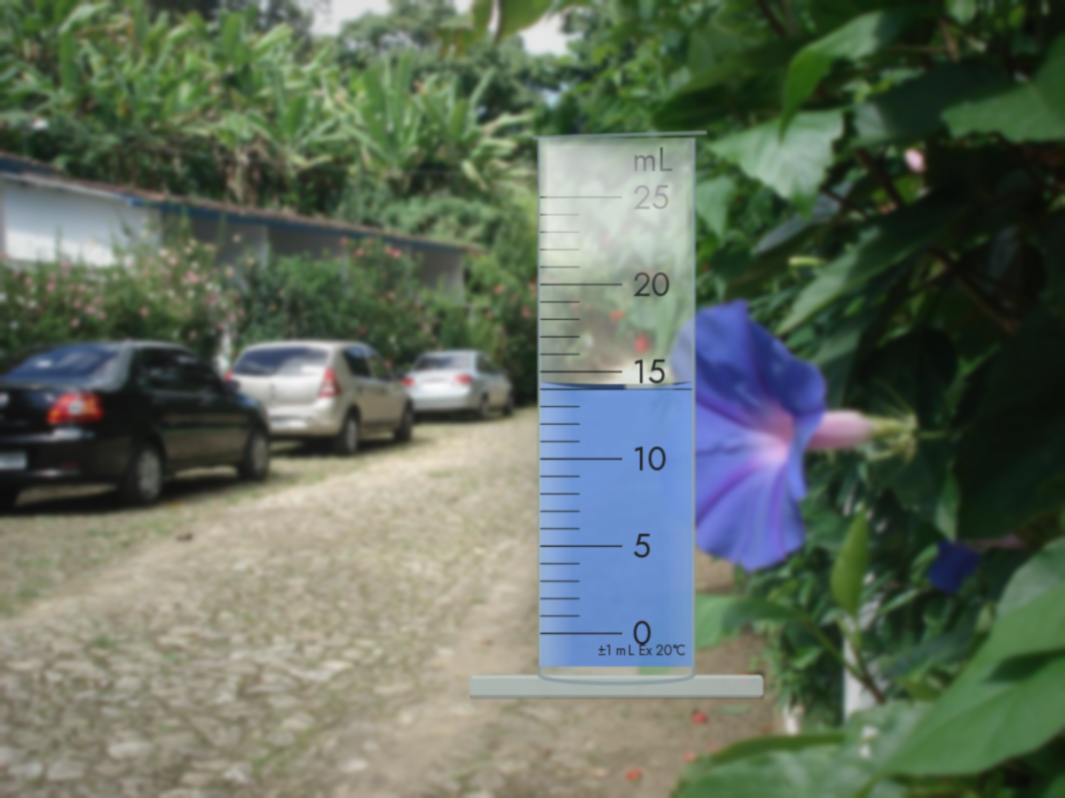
14 mL
